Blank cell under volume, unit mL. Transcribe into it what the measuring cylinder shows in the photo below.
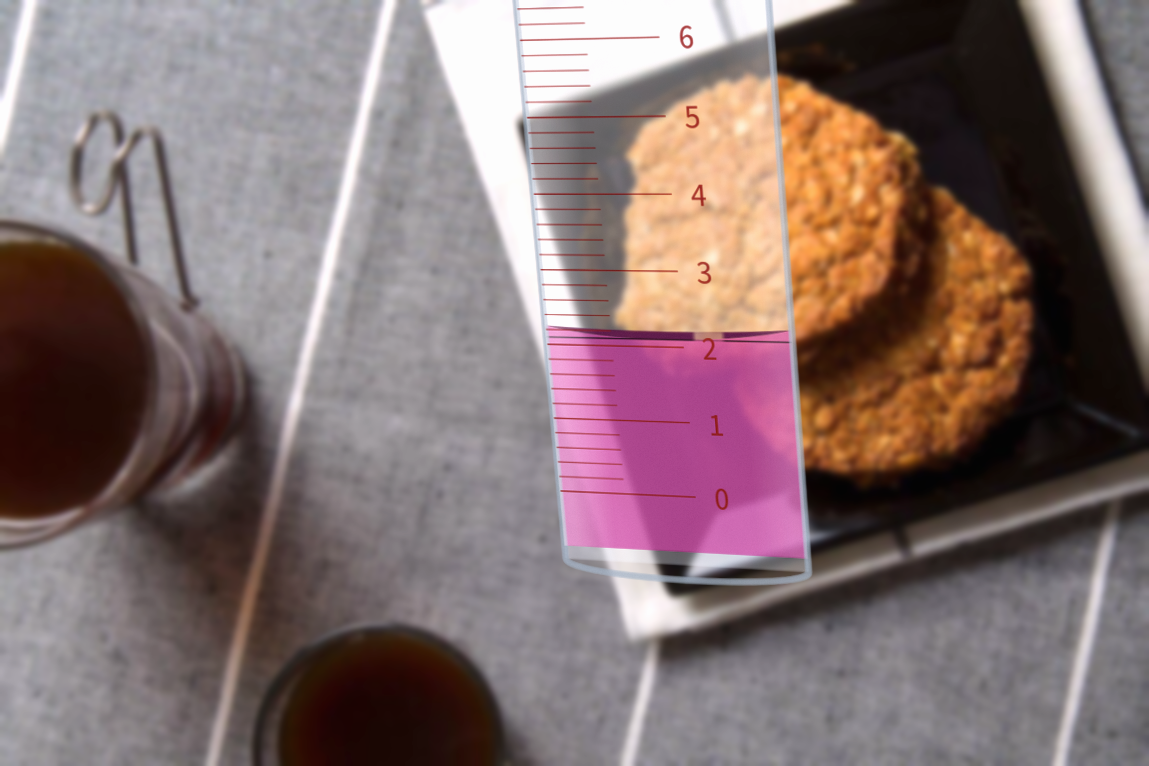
2.1 mL
